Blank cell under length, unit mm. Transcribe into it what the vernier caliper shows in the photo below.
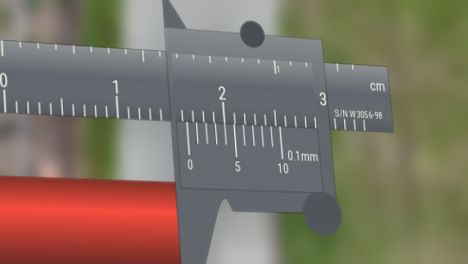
16.4 mm
